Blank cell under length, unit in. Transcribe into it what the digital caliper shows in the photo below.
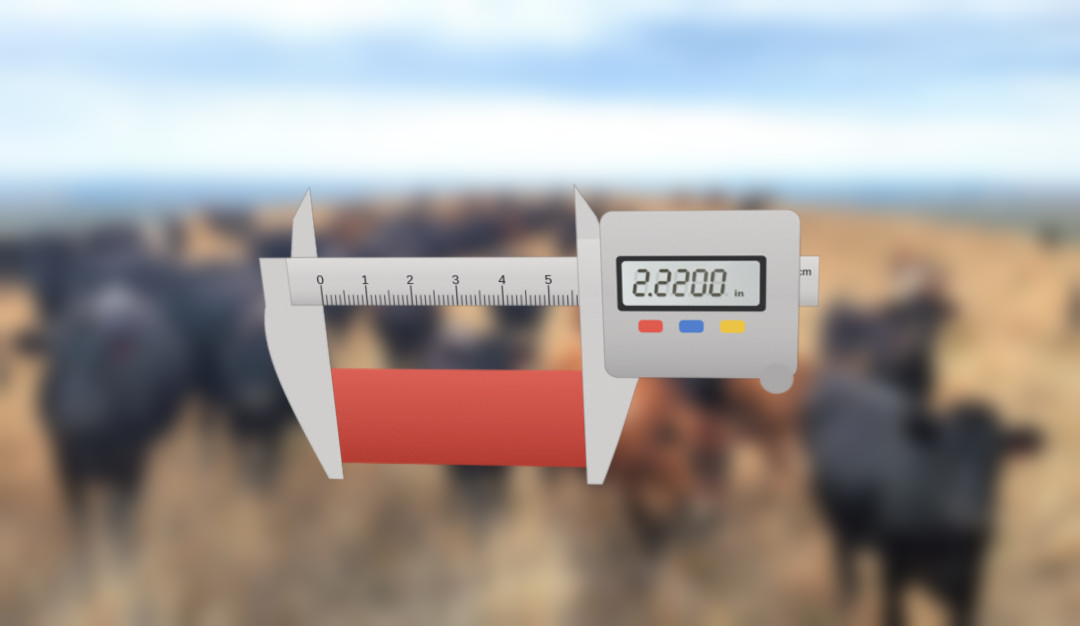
2.2200 in
